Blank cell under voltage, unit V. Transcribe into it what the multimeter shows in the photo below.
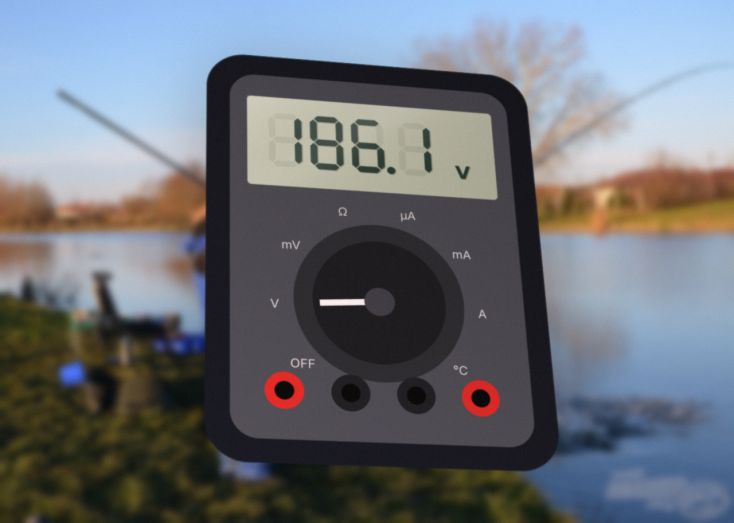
186.1 V
